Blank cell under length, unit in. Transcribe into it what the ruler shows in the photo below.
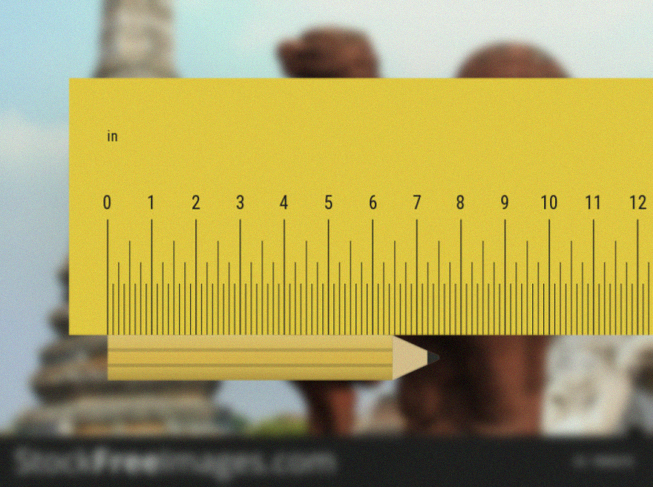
7.5 in
